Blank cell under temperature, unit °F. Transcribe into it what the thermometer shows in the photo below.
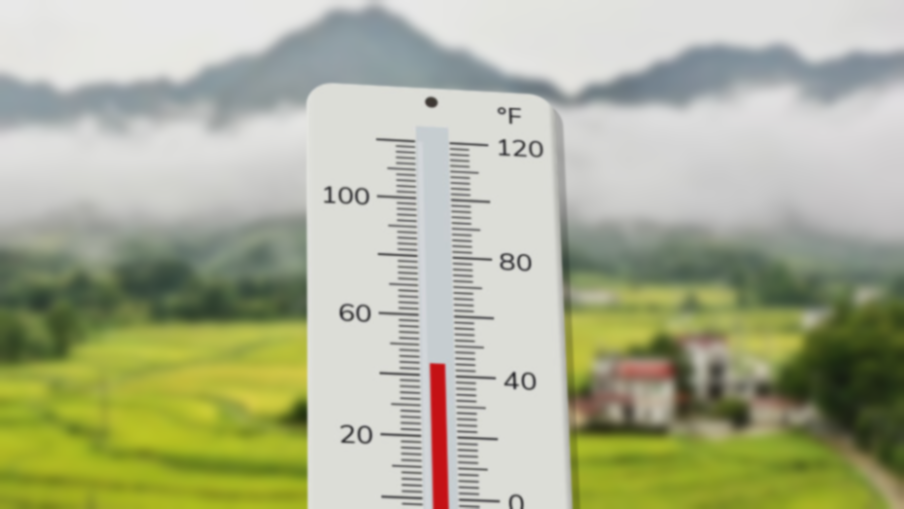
44 °F
